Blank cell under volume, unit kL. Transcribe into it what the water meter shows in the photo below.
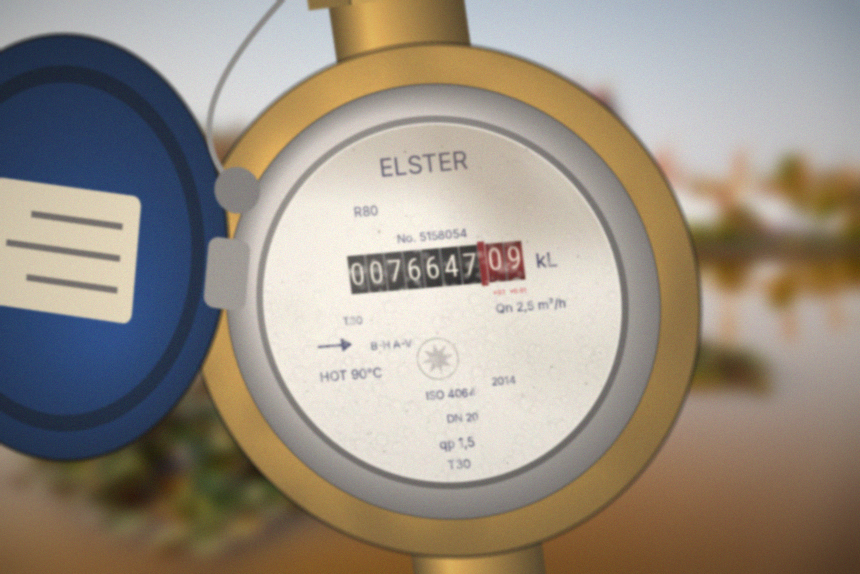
76647.09 kL
